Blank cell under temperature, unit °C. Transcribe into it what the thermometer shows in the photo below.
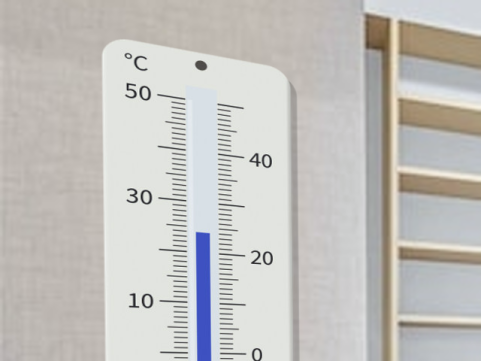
24 °C
